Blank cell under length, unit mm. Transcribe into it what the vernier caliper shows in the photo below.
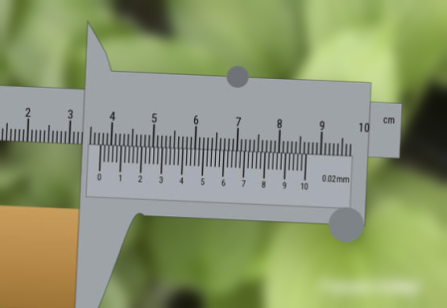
37.5 mm
